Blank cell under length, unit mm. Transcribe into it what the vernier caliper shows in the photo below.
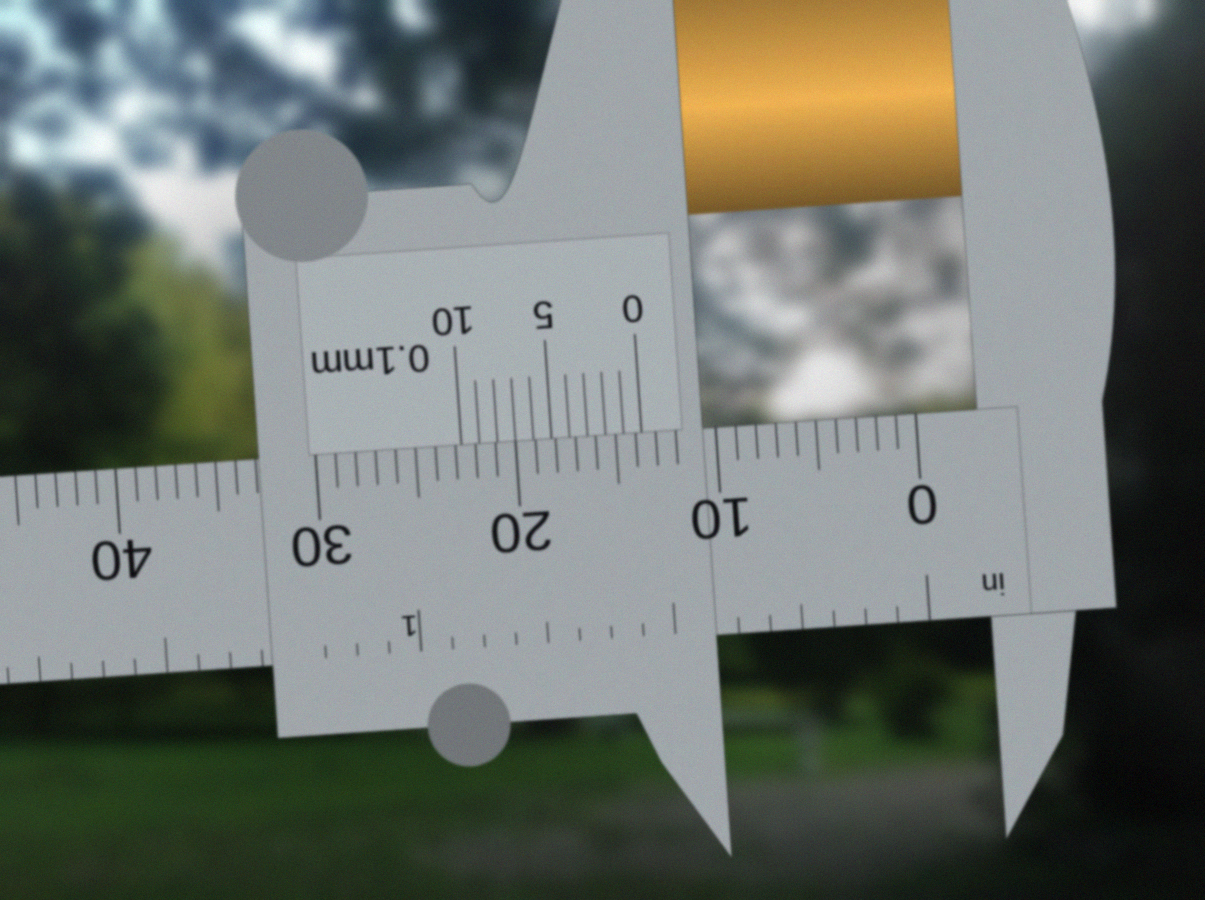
13.7 mm
